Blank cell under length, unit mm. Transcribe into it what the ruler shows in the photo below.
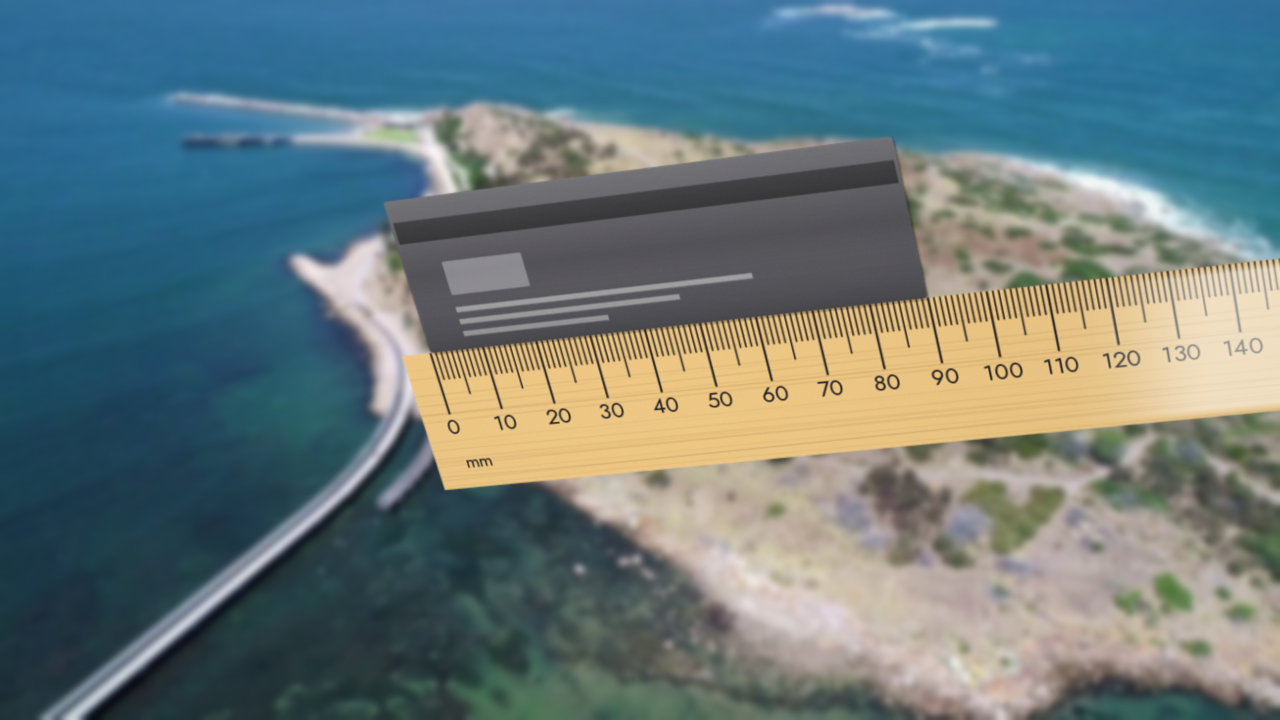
90 mm
